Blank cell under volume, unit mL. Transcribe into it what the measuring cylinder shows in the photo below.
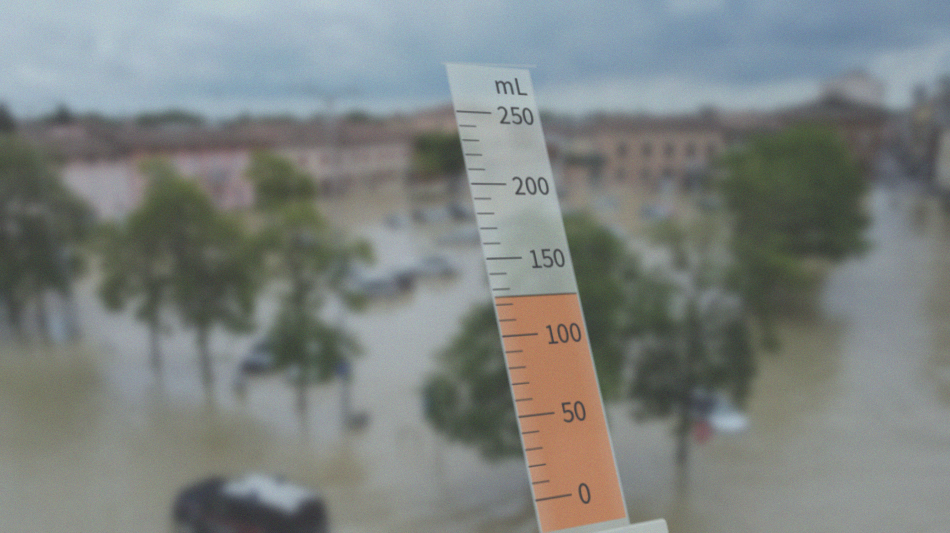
125 mL
